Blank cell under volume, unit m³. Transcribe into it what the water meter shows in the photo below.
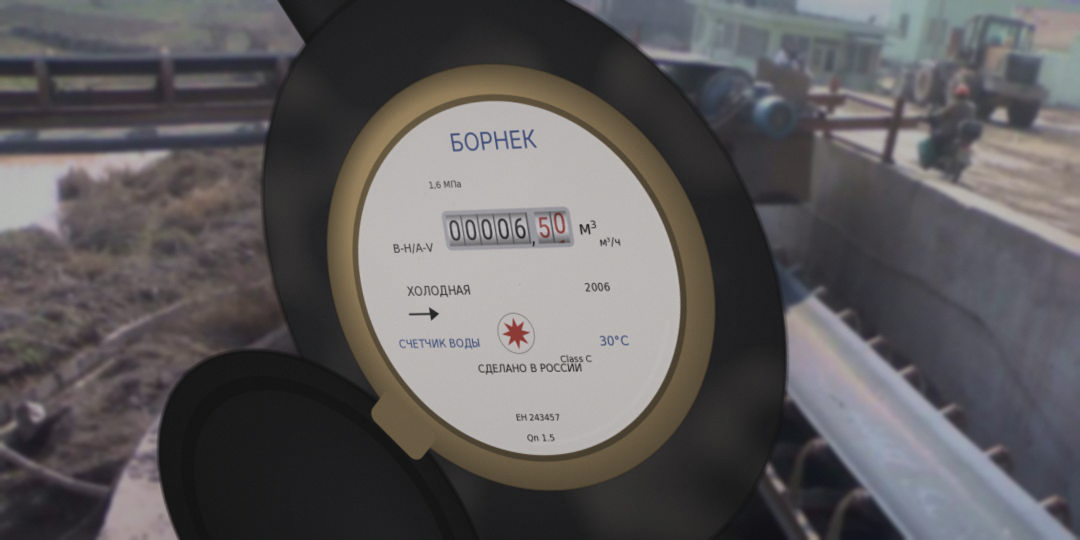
6.50 m³
